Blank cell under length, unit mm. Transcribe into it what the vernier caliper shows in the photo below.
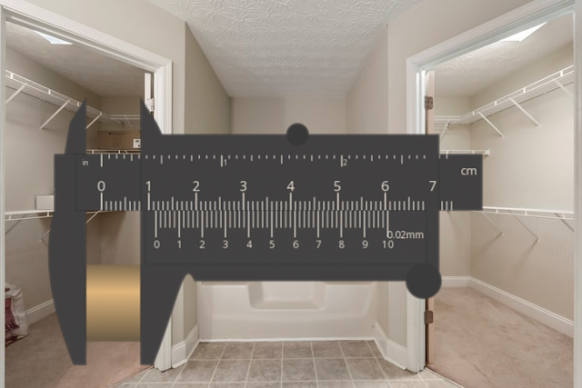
11.5 mm
